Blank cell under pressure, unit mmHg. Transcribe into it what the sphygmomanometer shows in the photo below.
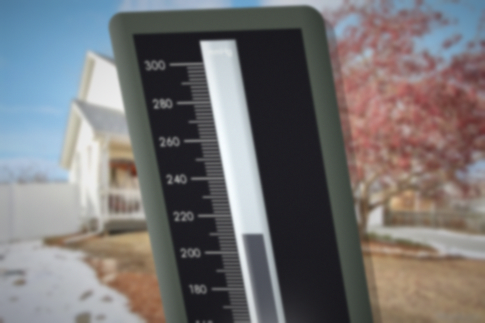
210 mmHg
